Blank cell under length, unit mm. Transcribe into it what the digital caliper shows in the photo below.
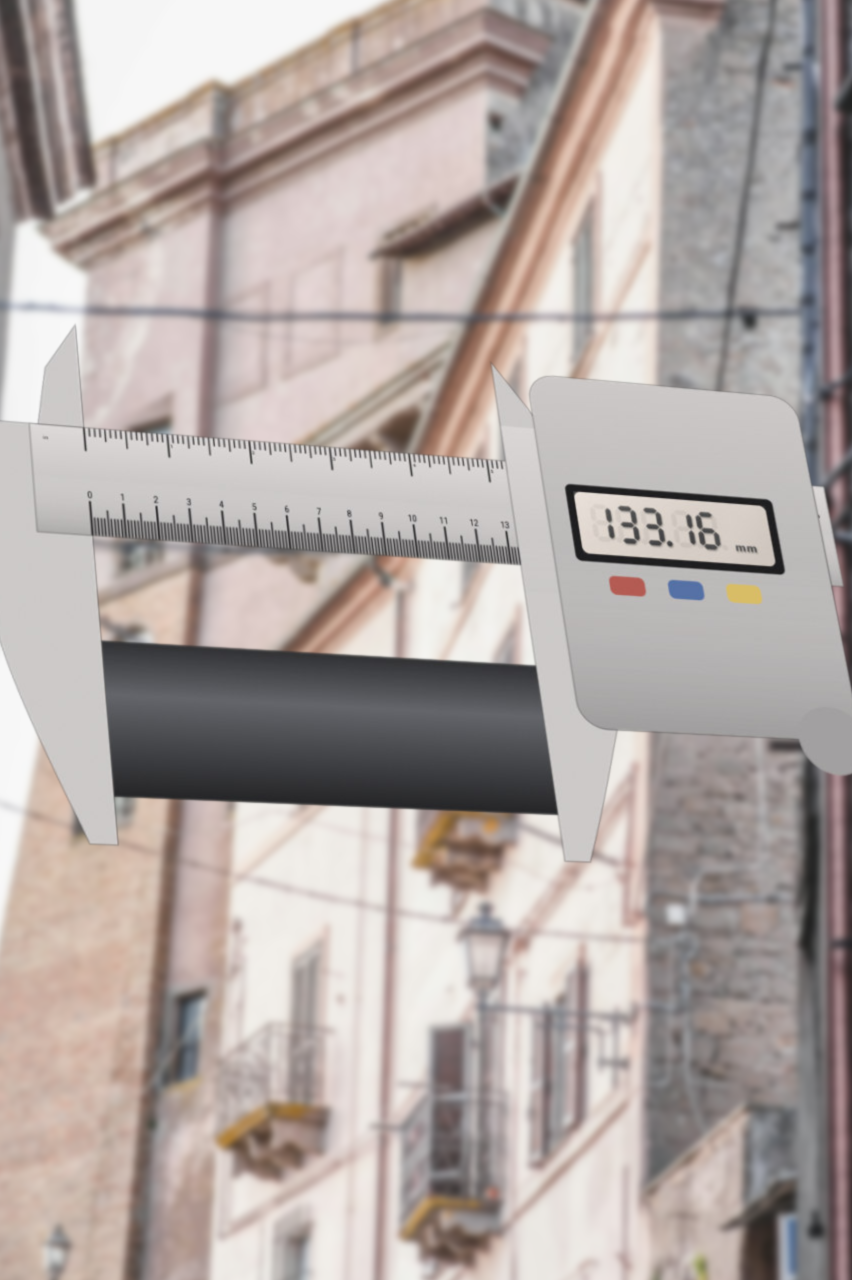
133.16 mm
